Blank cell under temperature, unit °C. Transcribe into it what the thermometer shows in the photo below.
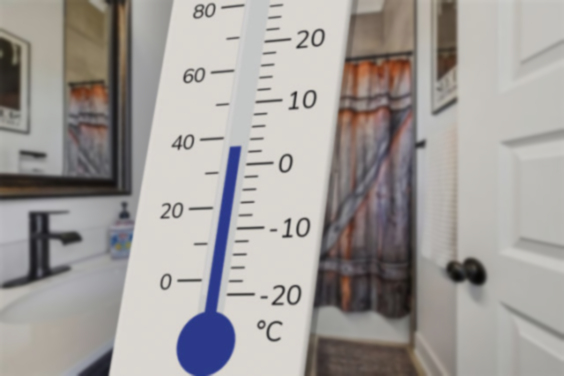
3 °C
